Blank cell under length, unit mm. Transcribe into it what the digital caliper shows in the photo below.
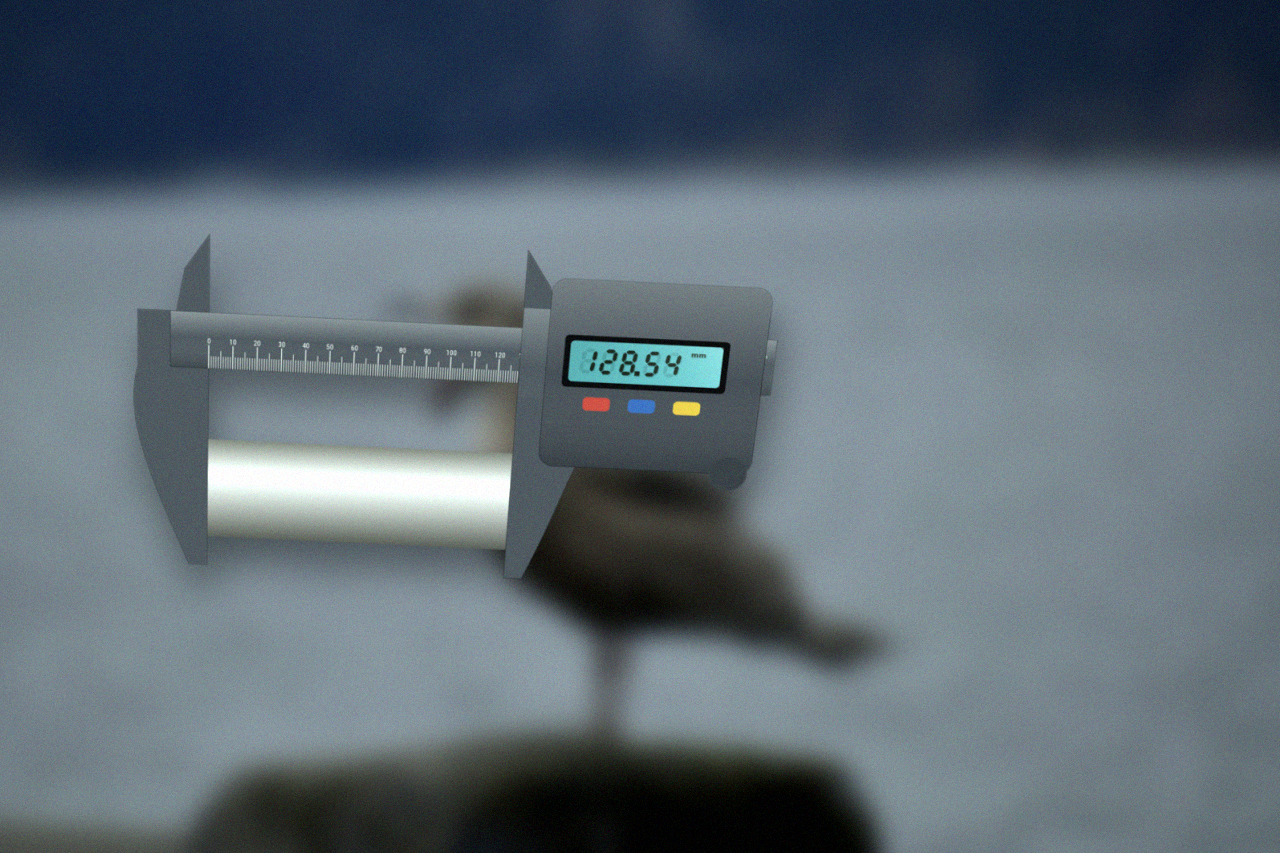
128.54 mm
